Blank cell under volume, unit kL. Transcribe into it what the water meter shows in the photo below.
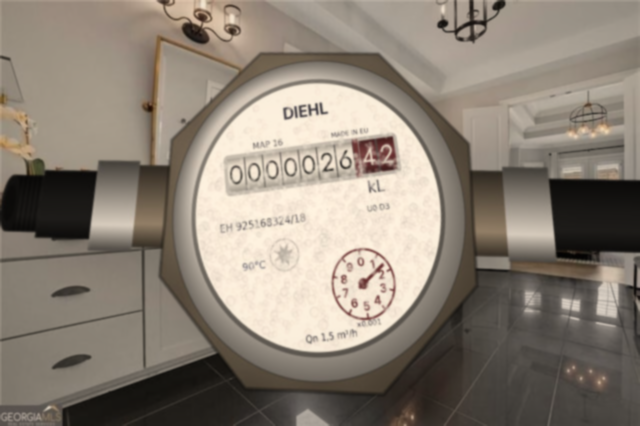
26.421 kL
